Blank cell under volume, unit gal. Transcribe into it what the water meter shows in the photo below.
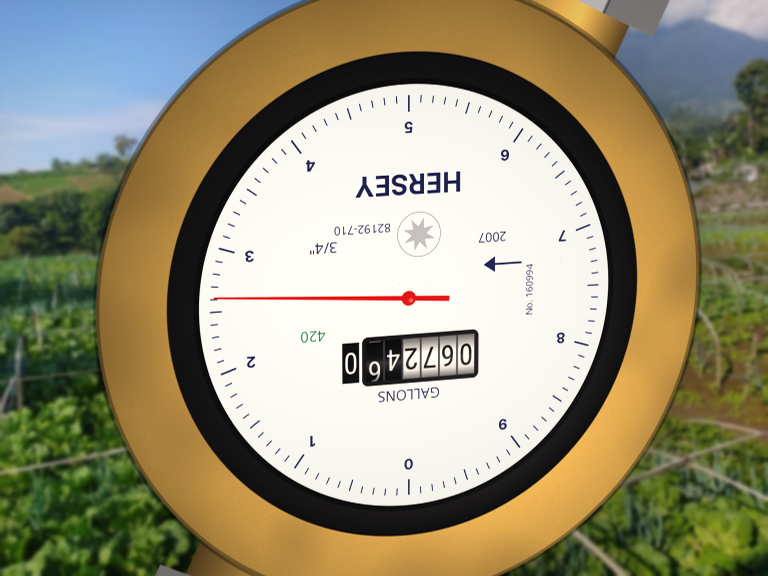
672462.6 gal
